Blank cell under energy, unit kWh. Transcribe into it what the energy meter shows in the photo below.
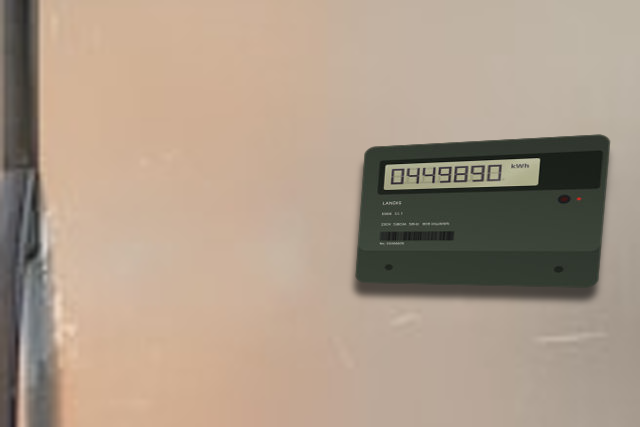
449890 kWh
